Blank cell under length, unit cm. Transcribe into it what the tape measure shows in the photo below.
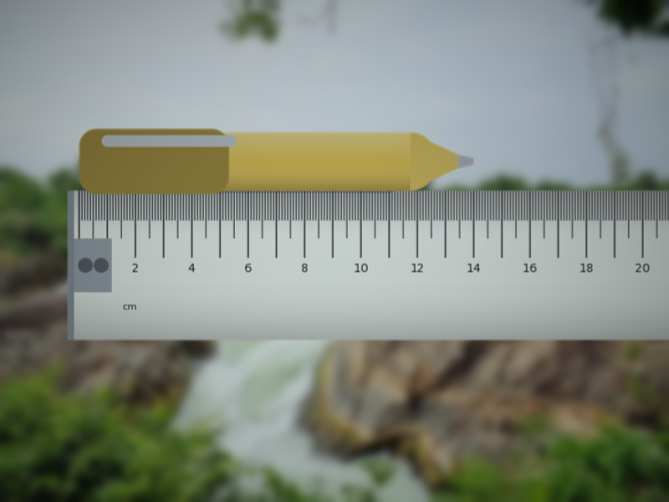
14 cm
